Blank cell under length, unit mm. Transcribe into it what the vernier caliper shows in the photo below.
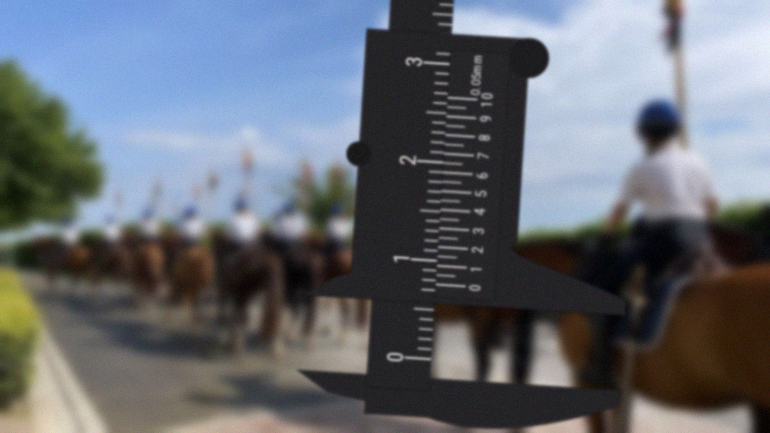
7.6 mm
